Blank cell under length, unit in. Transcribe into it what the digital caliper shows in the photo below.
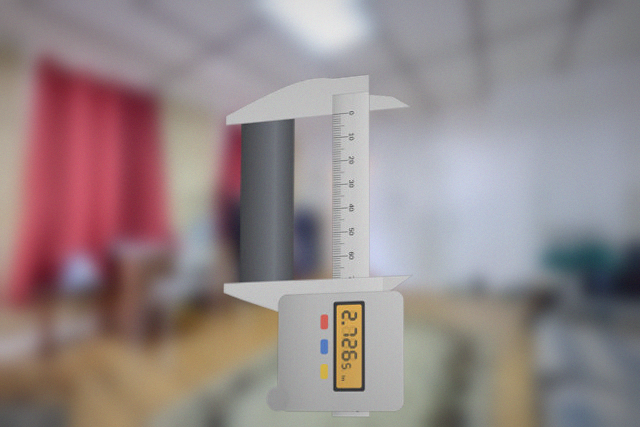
2.7265 in
